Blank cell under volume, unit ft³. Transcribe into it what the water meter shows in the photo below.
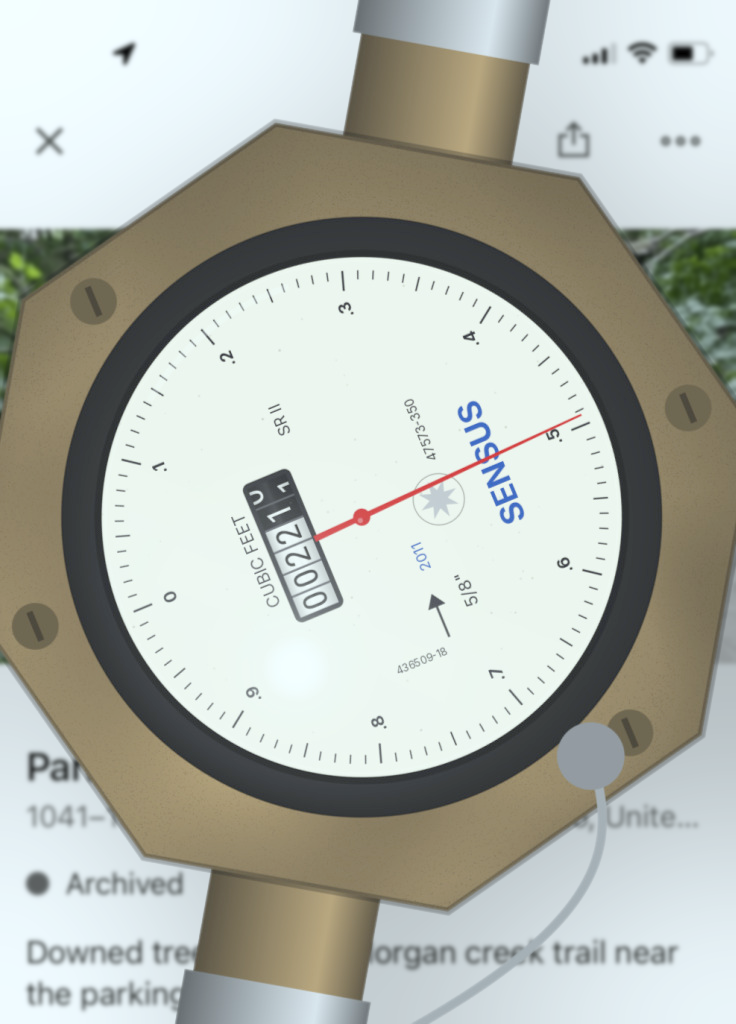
2210.49 ft³
